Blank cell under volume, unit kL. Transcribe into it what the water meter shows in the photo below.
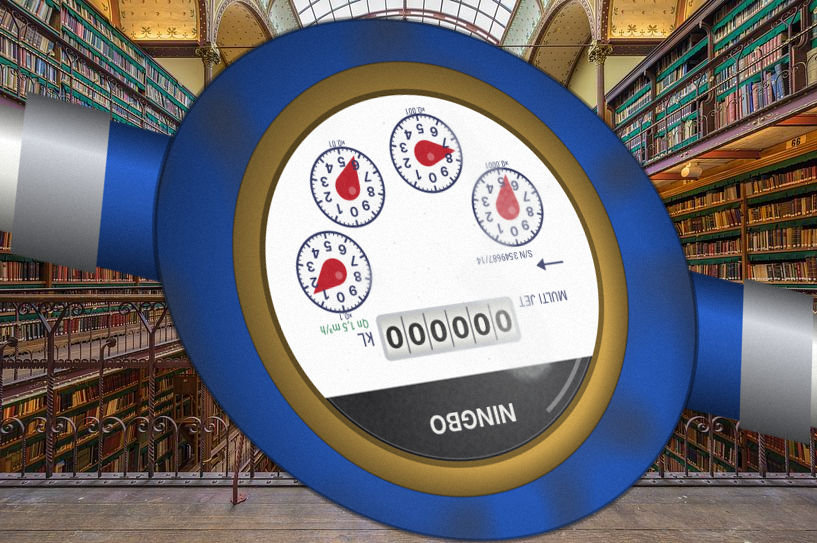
0.1575 kL
